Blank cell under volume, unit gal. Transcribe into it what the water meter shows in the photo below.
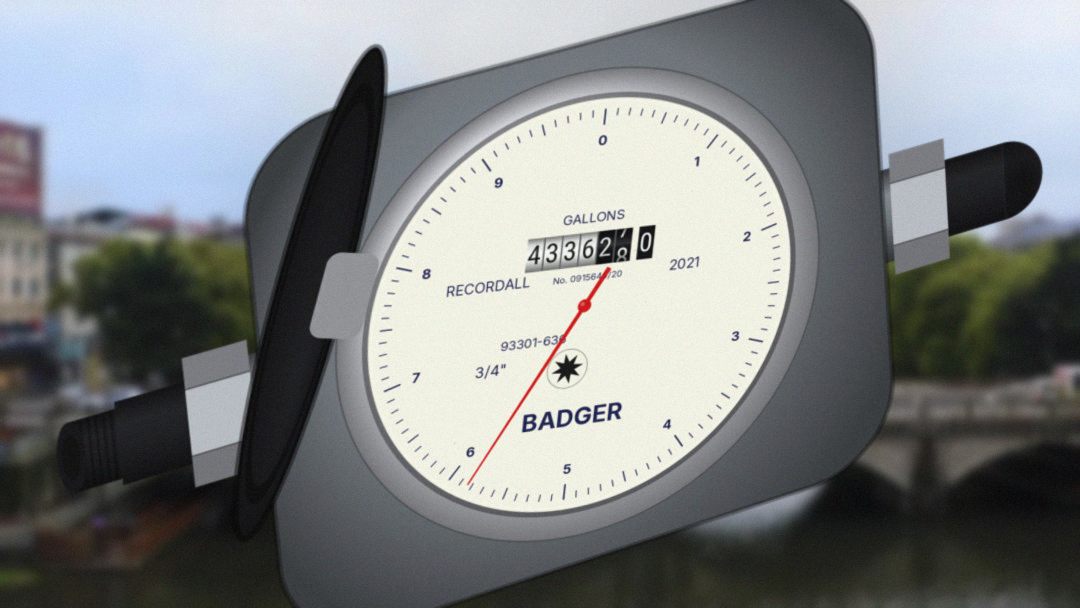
4336275.8 gal
